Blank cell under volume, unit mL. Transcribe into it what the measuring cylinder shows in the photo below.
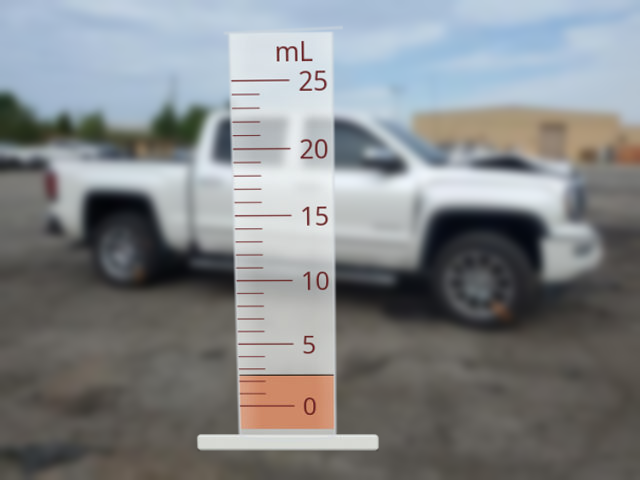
2.5 mL
